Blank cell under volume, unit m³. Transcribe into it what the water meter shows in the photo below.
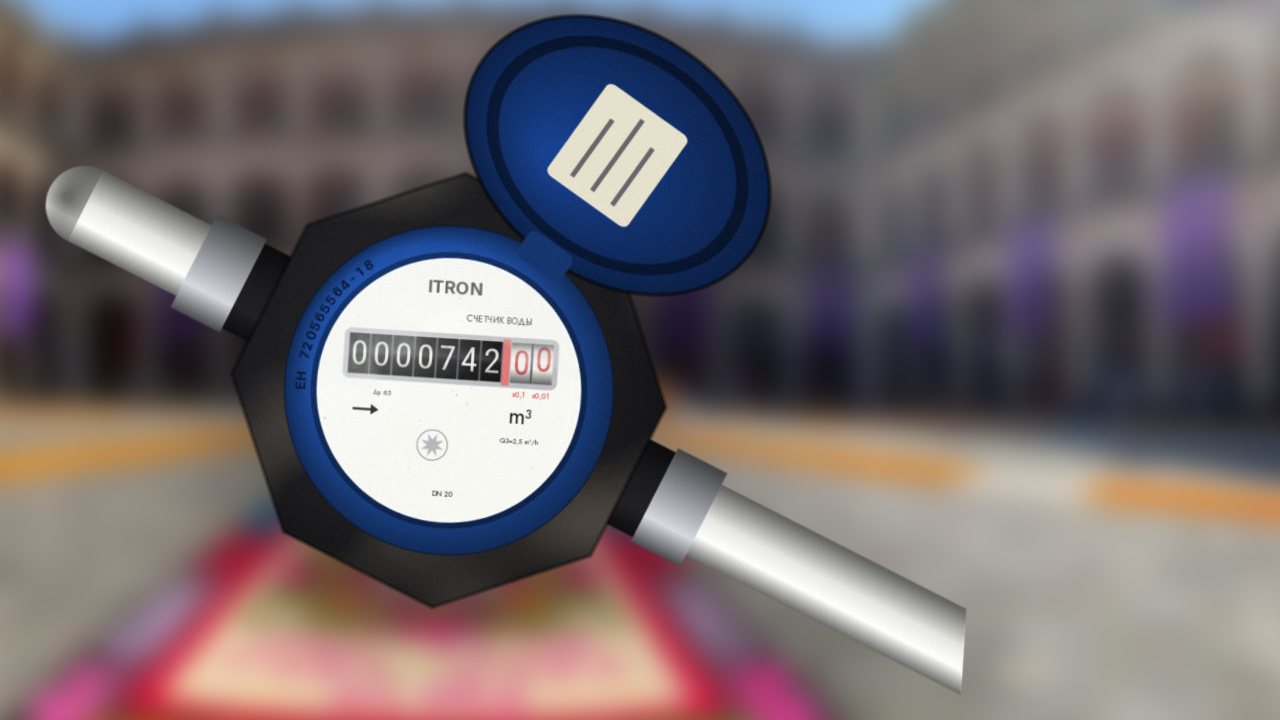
742.00 m³
